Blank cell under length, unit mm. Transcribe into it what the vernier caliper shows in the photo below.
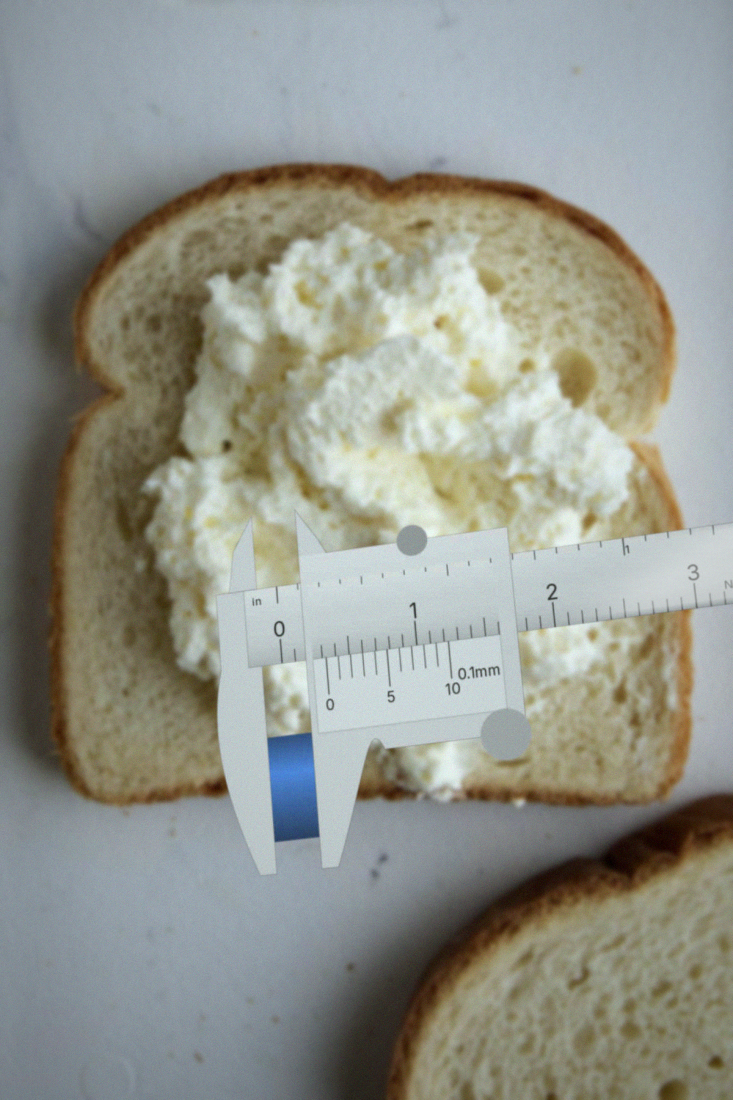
3.3 mm
